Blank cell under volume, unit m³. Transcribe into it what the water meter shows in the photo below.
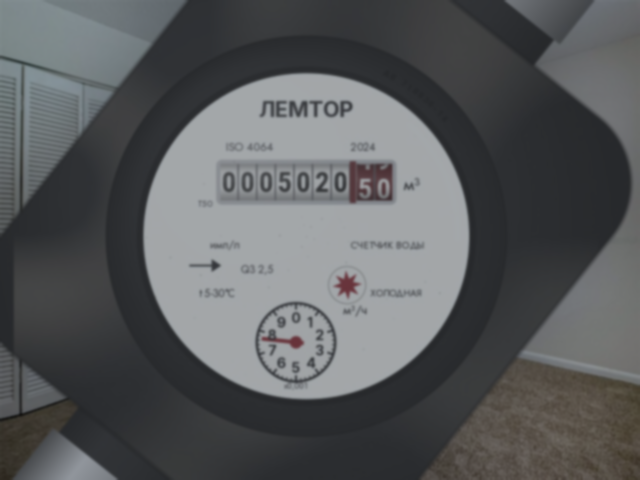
5020.497 m³
